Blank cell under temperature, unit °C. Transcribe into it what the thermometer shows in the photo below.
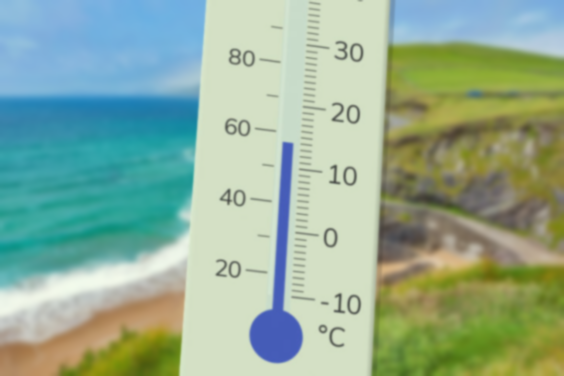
14 °C
